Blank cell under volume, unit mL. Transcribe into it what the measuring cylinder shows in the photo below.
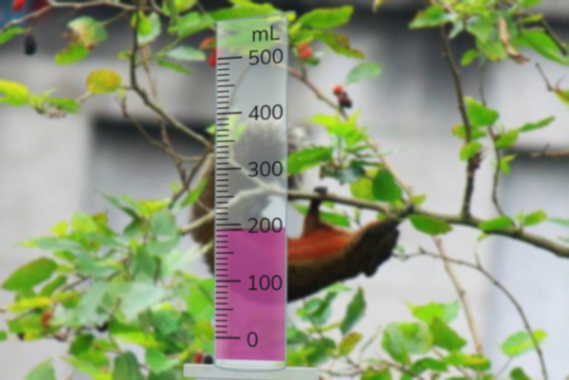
190 mL
